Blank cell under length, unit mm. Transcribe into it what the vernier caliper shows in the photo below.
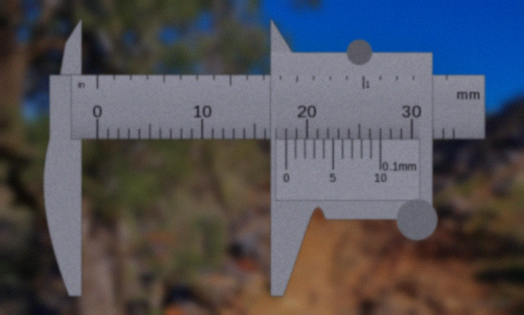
18.0 mm
